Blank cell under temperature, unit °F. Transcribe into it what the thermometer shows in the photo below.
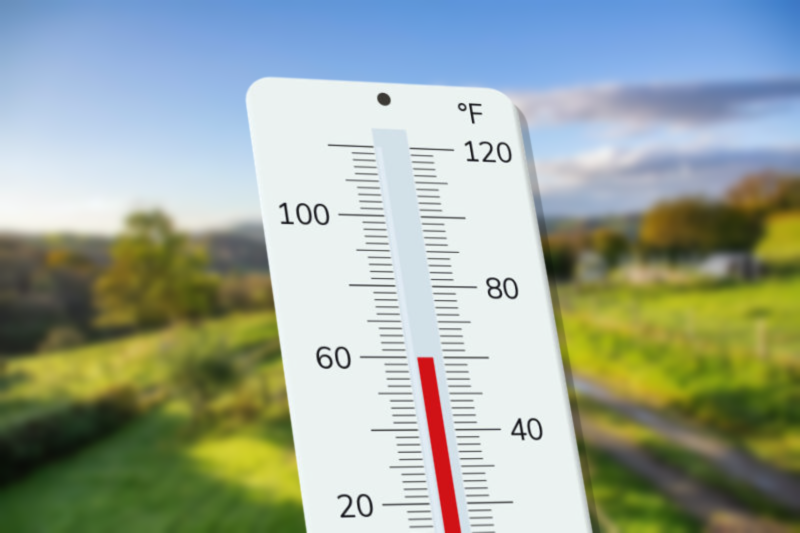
60 °F
